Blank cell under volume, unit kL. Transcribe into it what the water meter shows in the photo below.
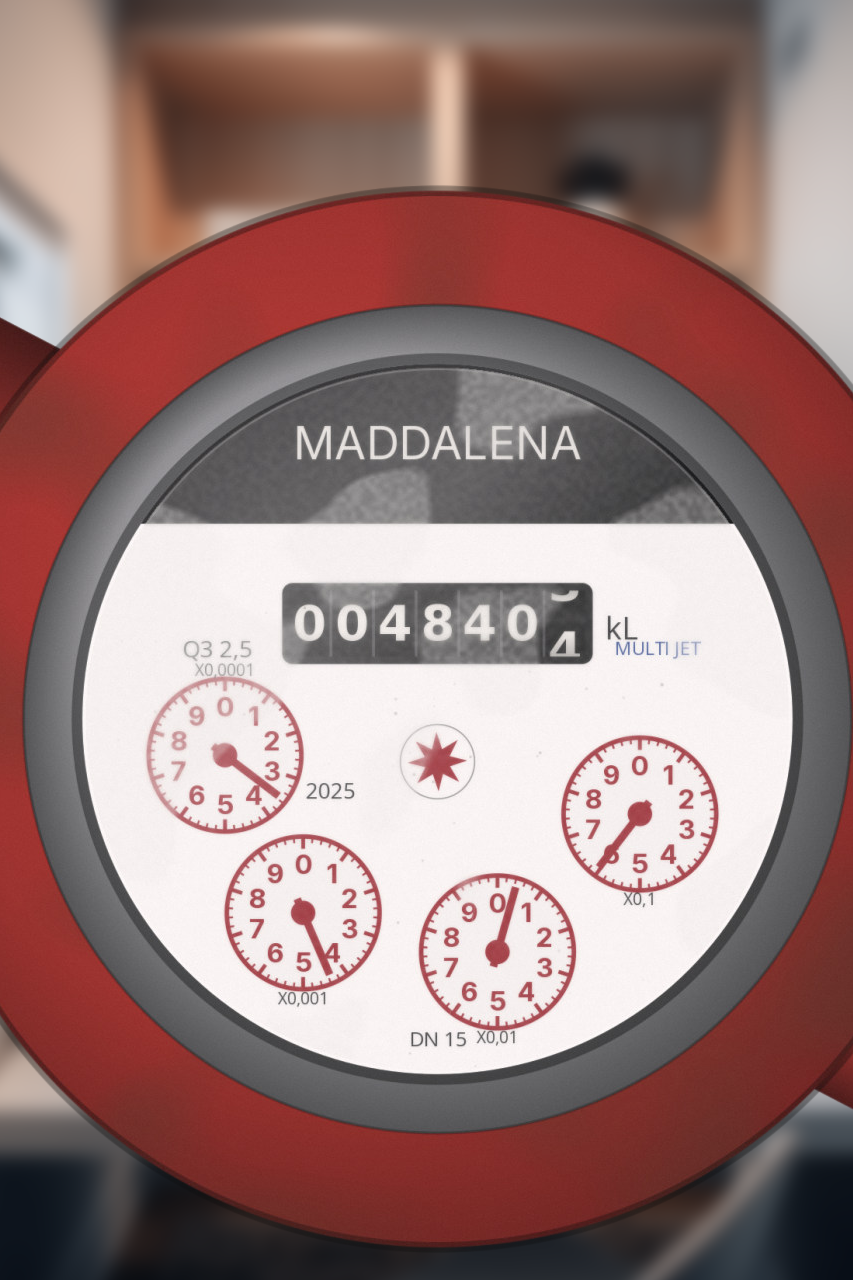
48403.6043 kL
